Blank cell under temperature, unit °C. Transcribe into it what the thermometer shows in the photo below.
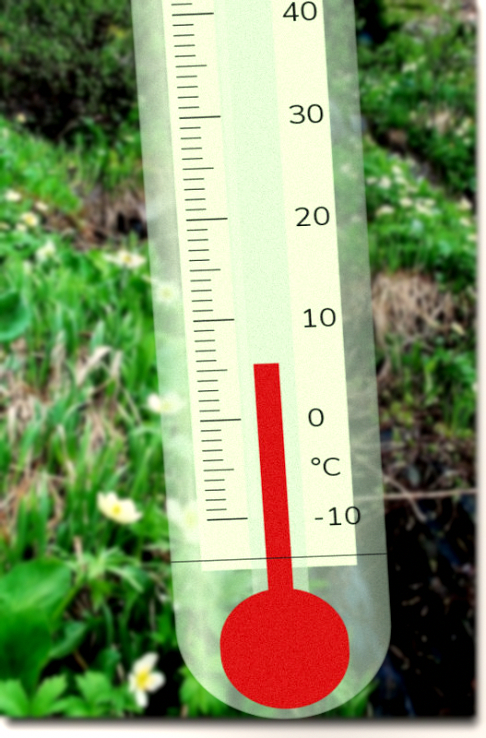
5.5 °C
